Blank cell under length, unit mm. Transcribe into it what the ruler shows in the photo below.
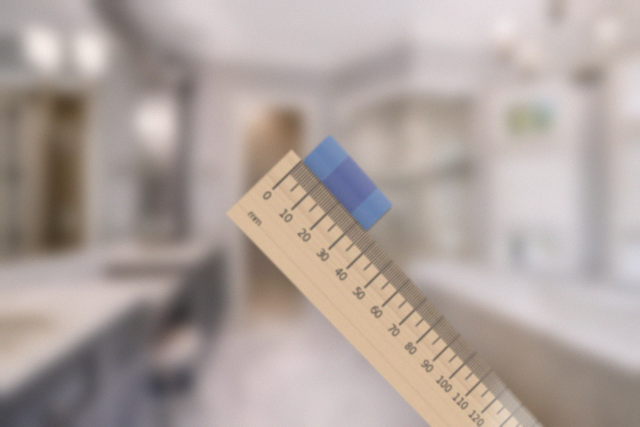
35 mm
